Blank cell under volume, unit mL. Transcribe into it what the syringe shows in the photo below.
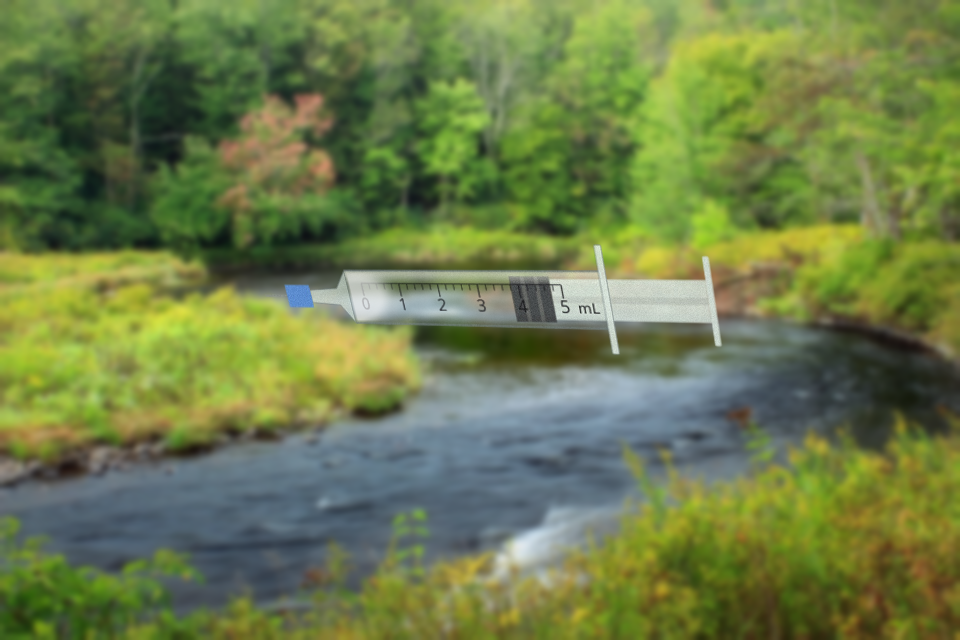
3.8 mL
